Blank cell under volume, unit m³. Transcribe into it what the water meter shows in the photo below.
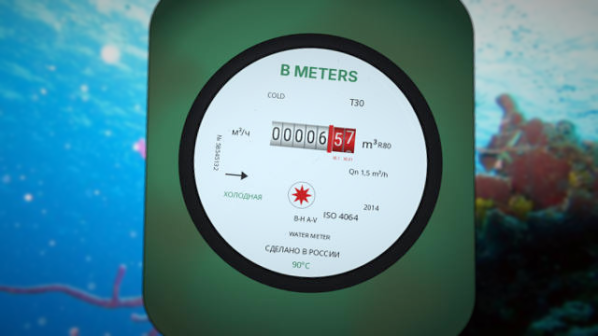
6.57 m³
